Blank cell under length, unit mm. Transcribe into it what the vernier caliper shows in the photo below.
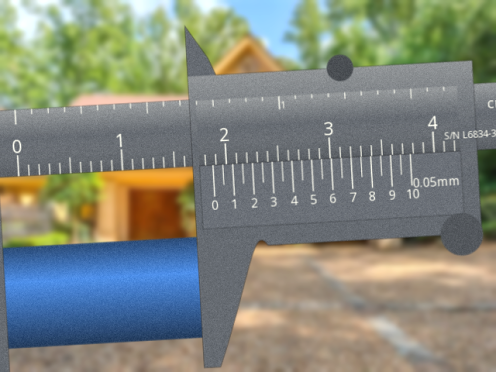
18.7 mm
